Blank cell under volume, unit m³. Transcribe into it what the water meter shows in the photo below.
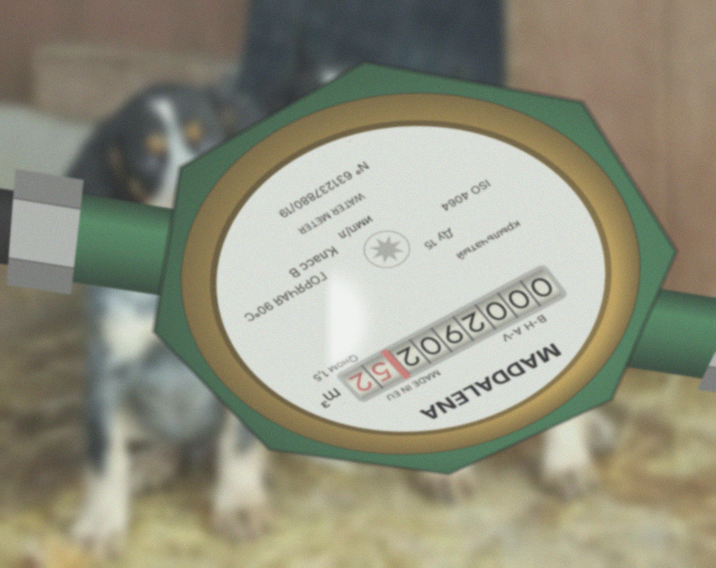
2902.52 m³
